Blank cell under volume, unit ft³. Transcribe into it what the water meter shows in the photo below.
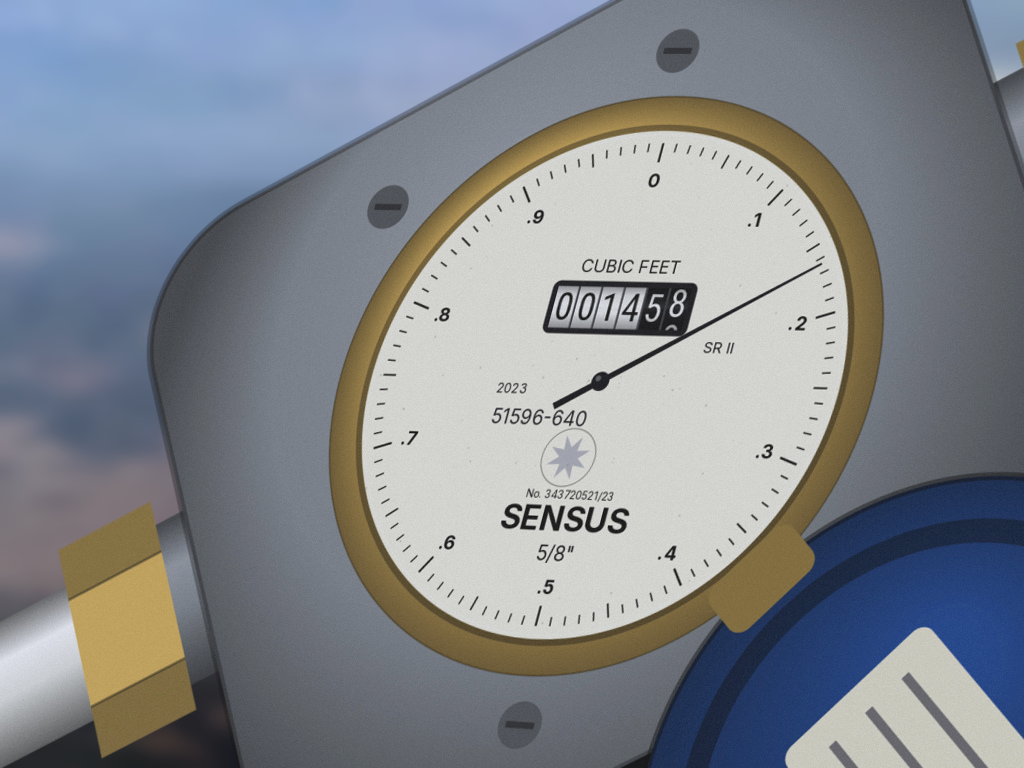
1458.16 ft³
